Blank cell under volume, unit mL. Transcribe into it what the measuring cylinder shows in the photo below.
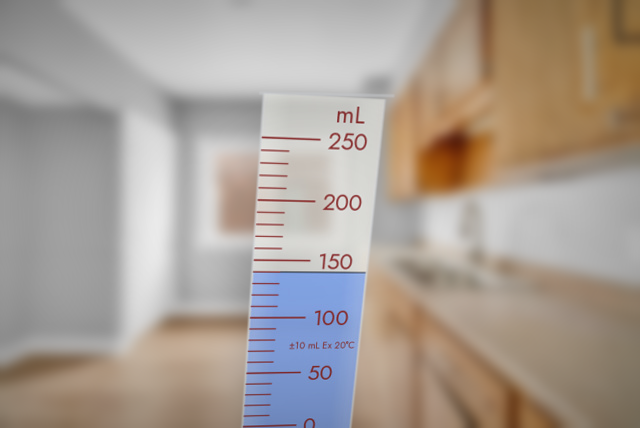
140 mL
